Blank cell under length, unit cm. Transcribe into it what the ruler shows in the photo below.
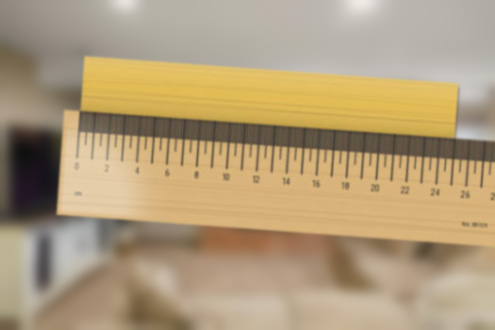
25 cm
